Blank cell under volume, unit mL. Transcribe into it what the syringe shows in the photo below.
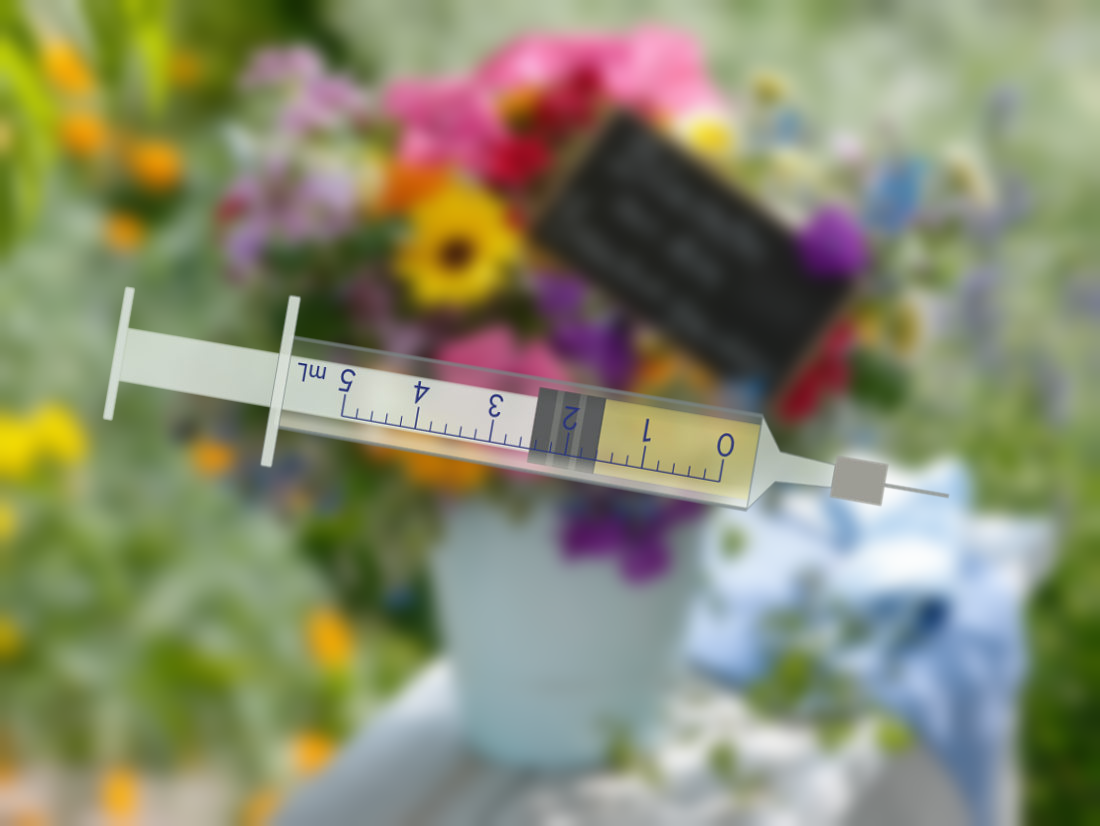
1.6 mL
